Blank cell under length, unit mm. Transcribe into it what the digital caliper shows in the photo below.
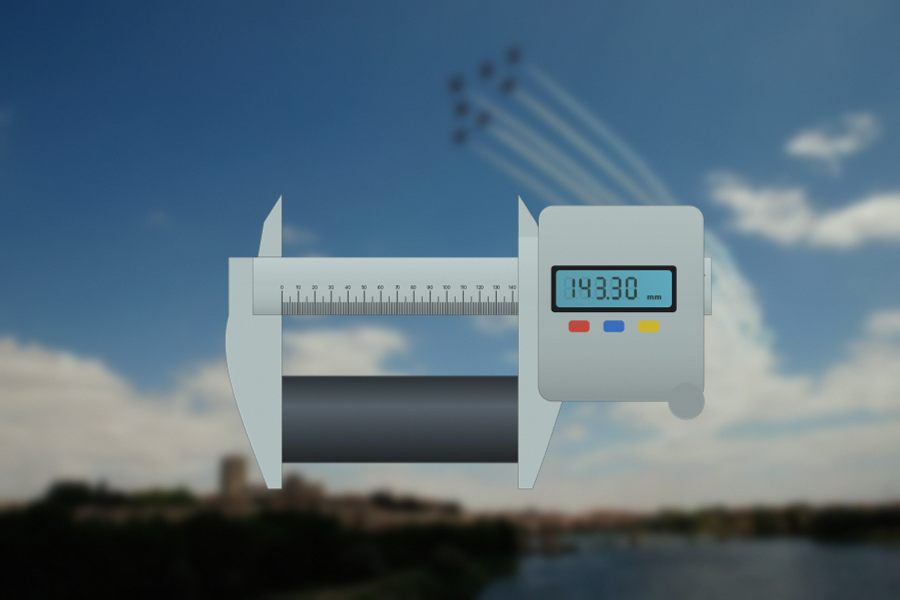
143.30 mm
